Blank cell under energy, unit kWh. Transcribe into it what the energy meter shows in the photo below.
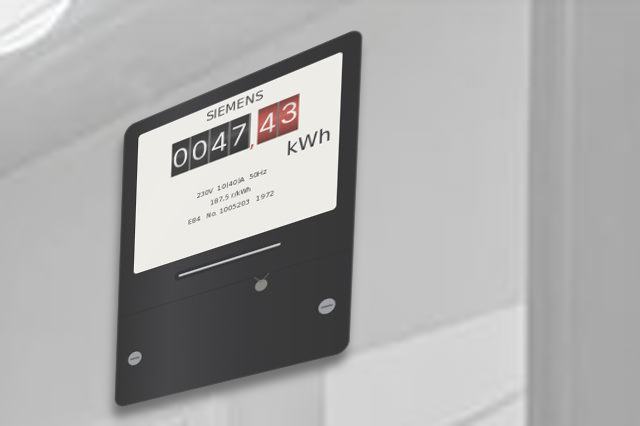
47.43 kWh
